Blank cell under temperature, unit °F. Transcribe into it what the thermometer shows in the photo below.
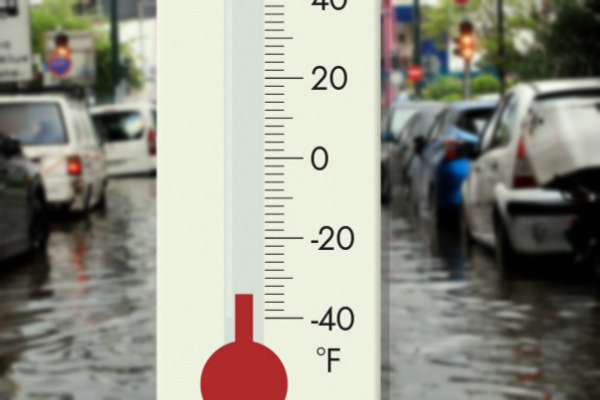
-34 °F
